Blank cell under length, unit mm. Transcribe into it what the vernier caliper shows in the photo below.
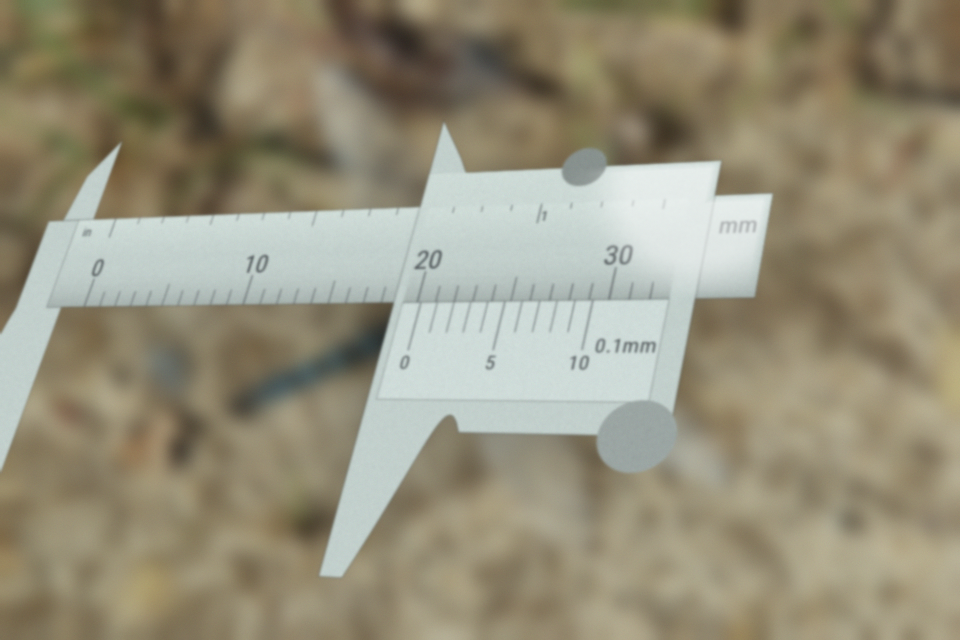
20.2 mm
